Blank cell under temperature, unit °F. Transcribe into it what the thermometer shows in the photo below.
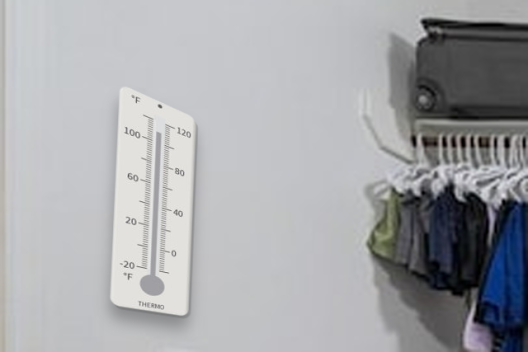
110 °F
